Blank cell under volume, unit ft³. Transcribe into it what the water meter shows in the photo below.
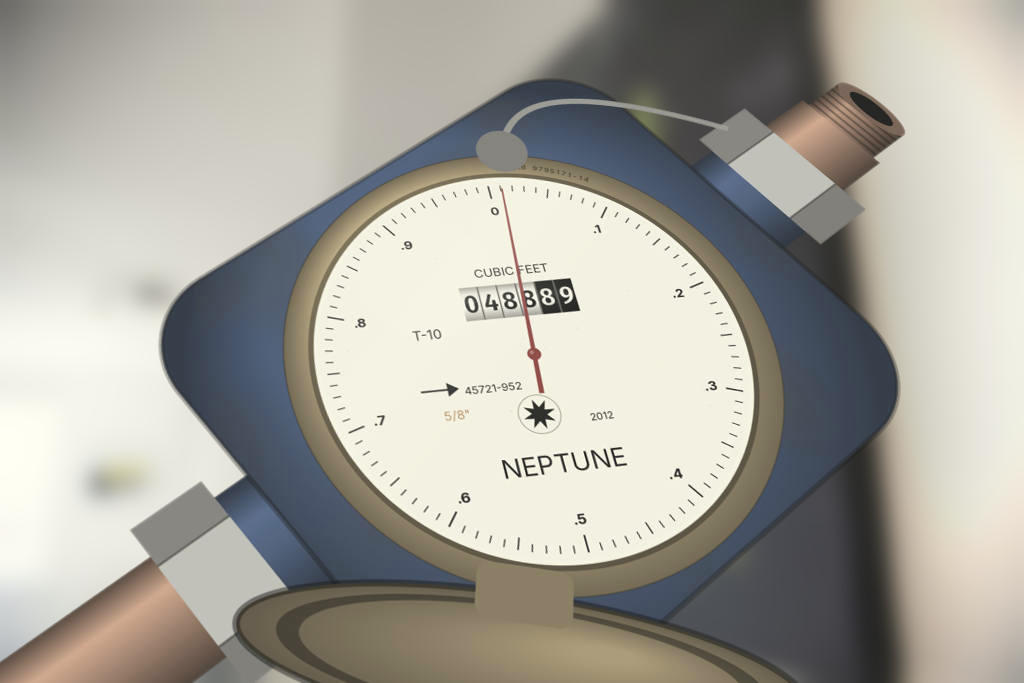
48889.01 ft³
